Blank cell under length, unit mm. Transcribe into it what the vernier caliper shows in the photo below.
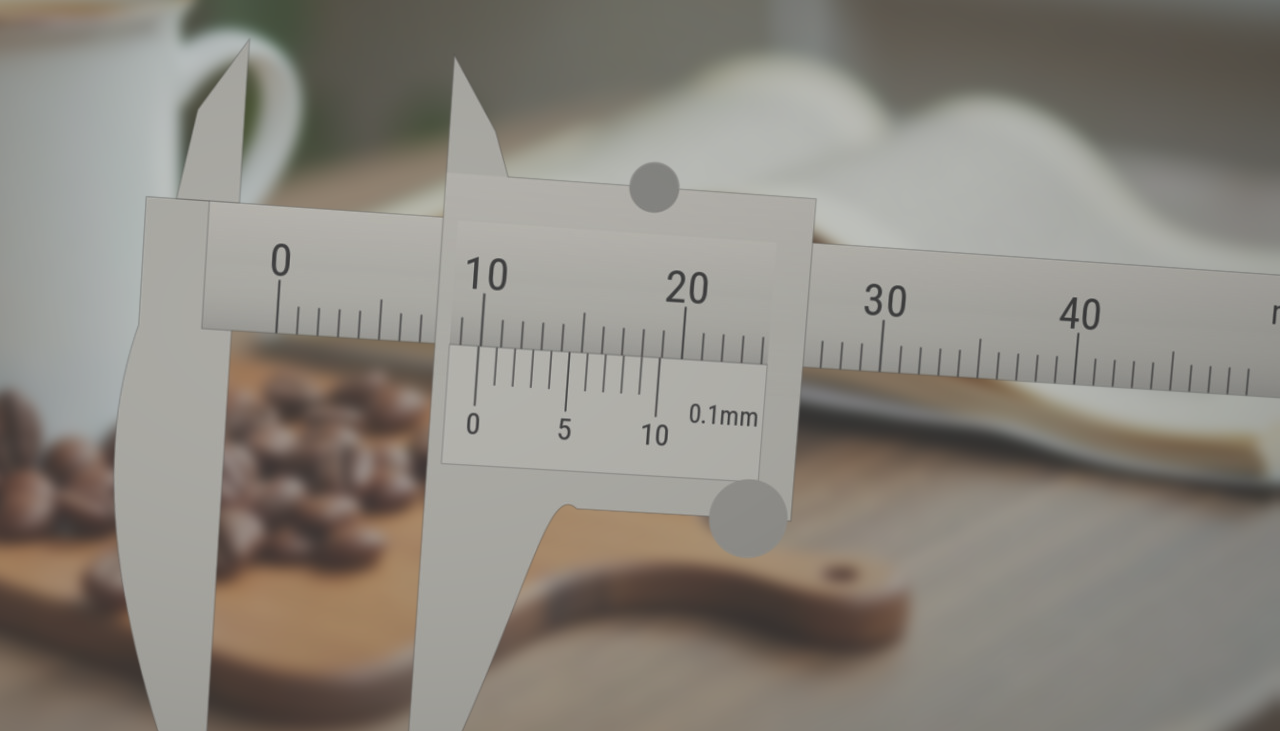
9.9 mm
